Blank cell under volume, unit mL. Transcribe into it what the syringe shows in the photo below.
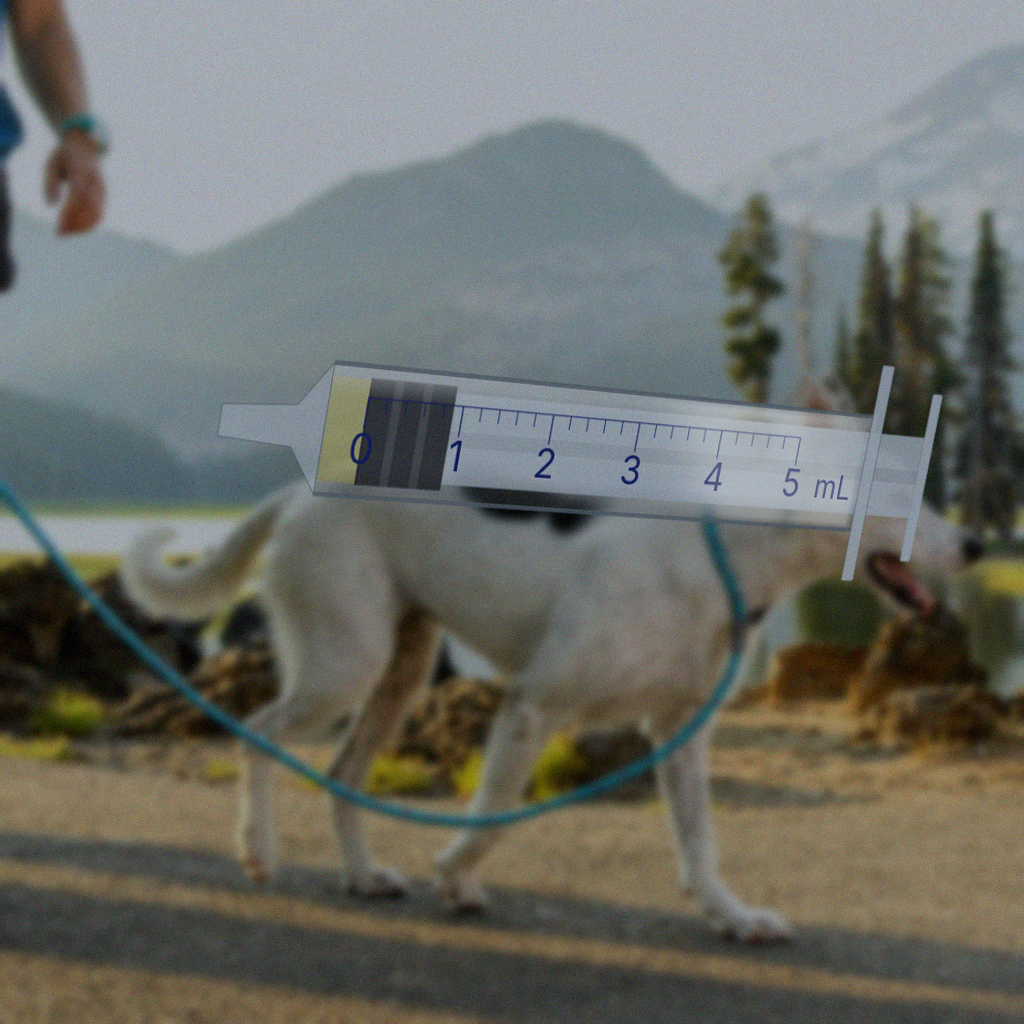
0 mL
